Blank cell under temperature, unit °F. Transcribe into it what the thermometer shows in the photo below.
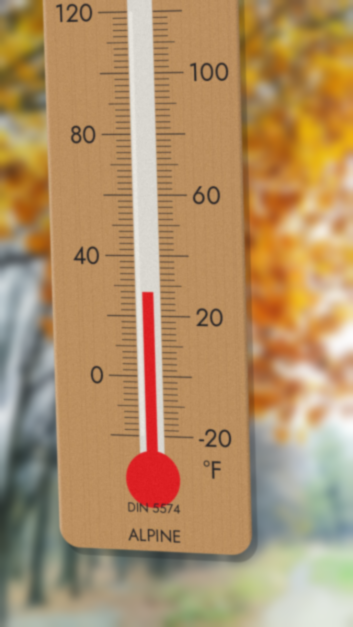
28 °F
